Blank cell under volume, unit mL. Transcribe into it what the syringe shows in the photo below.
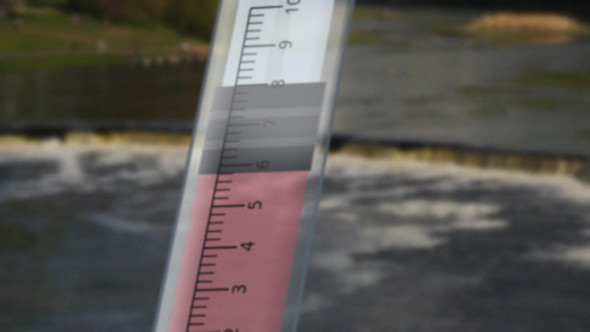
5.8 mL
